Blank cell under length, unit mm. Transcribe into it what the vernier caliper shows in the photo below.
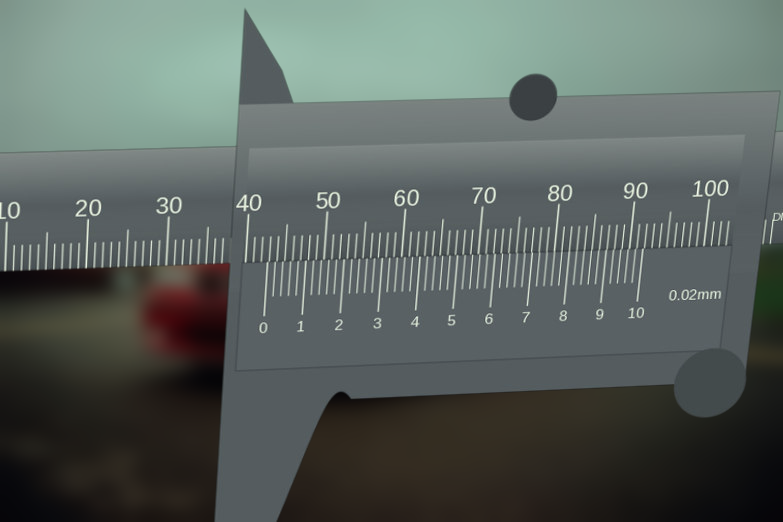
42.8 mm
